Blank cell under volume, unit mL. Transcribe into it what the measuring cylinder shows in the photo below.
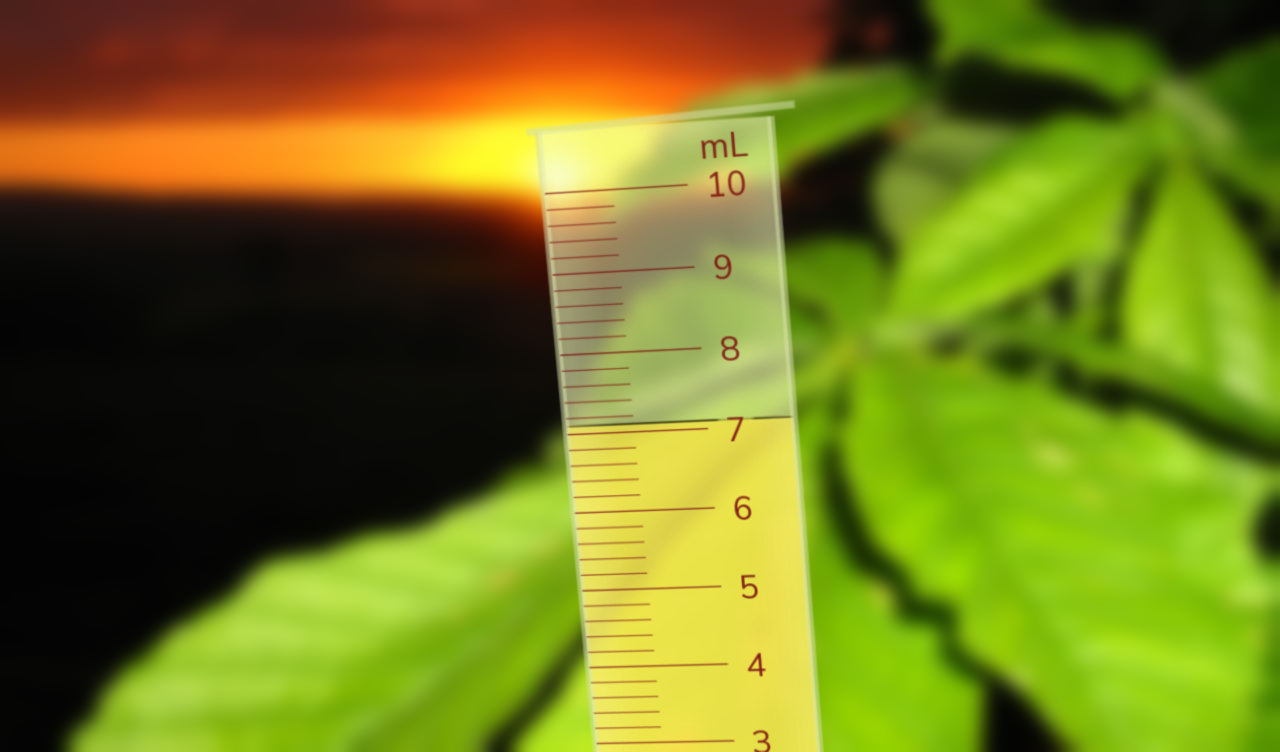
7.1 mL
